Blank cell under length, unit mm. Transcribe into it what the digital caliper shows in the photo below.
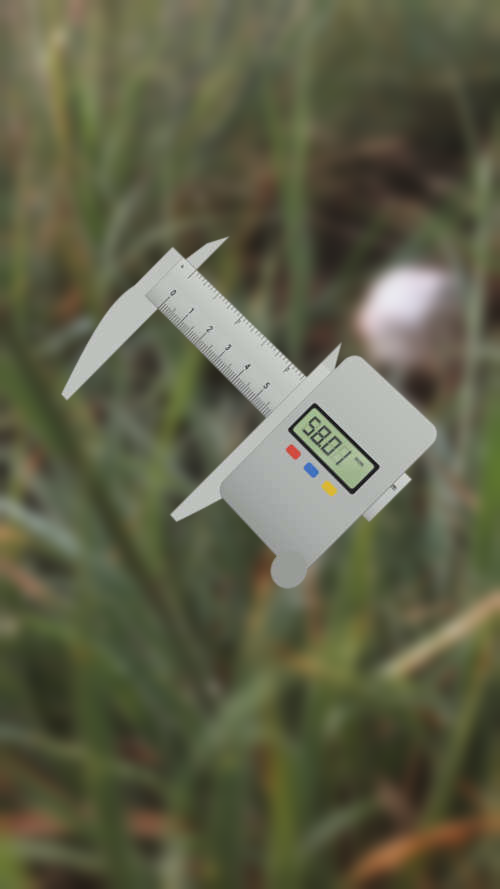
58.01 mm
